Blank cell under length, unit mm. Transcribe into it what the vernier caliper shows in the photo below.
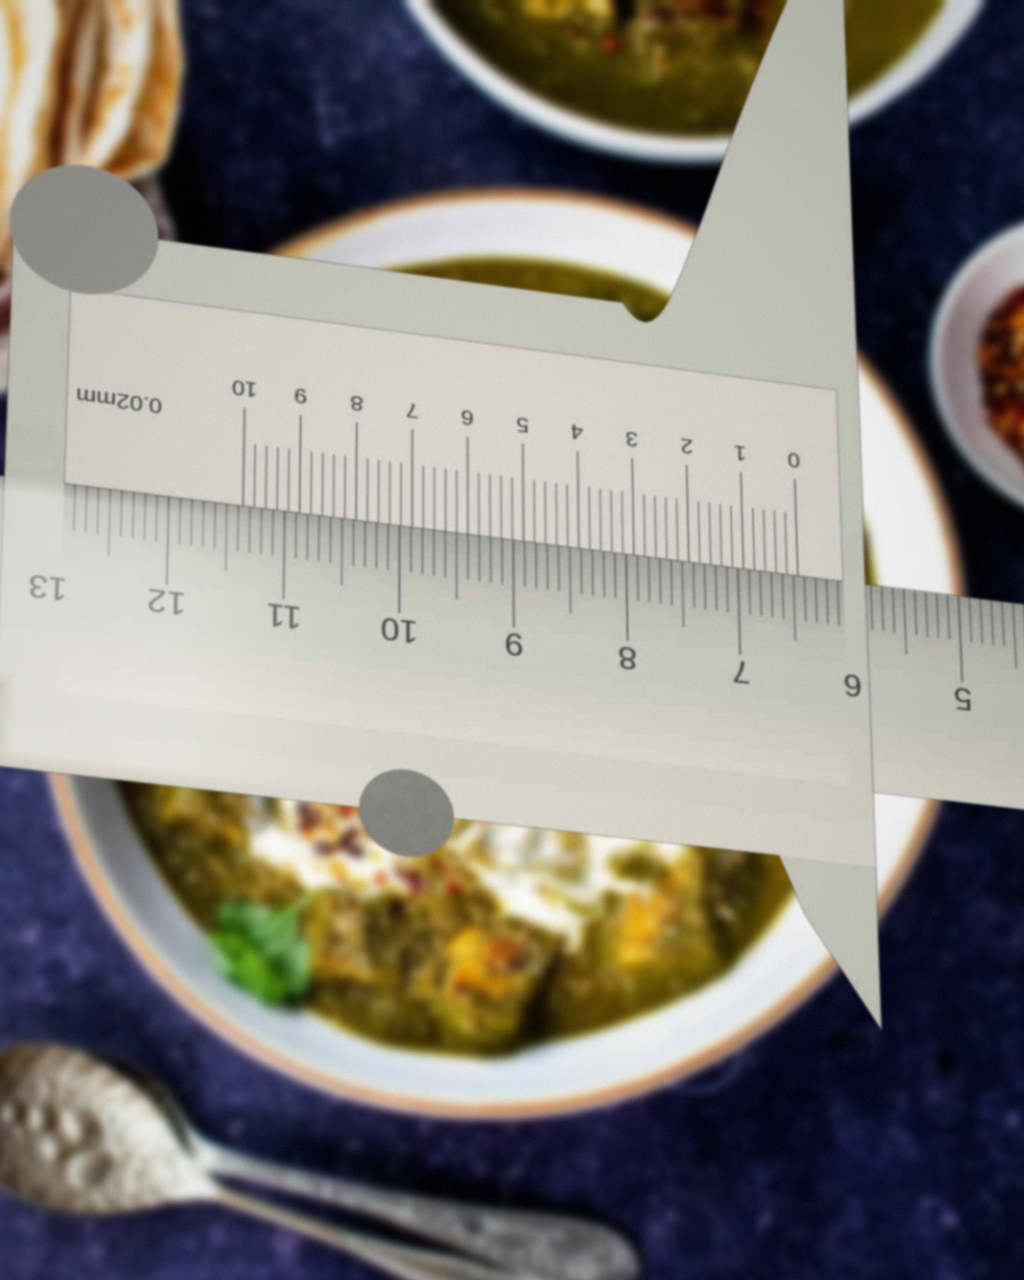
64.6 mm
